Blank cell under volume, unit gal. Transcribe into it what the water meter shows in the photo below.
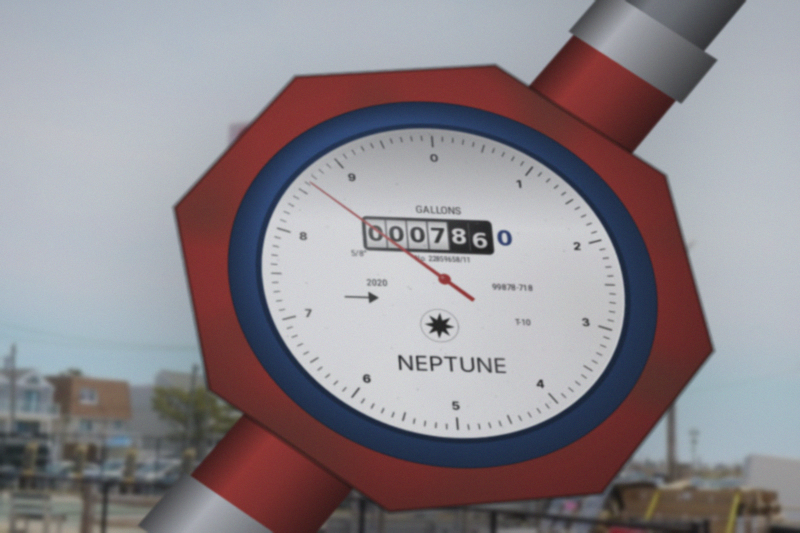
7858.6 gal
